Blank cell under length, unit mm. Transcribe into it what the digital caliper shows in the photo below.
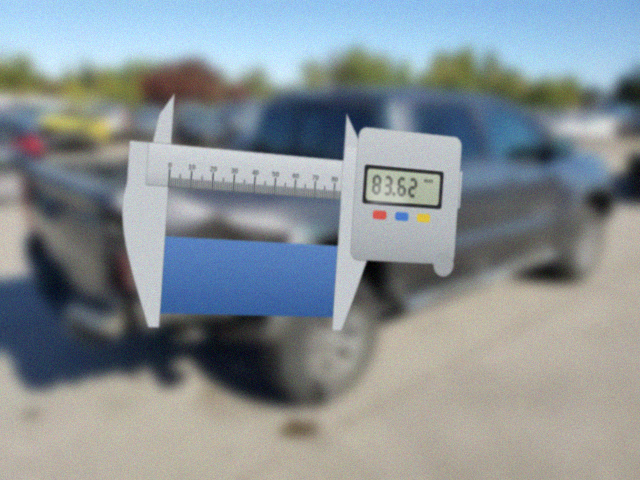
83.62 mm
